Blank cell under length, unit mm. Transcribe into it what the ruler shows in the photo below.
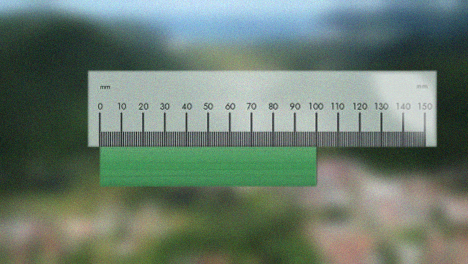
100 mm
